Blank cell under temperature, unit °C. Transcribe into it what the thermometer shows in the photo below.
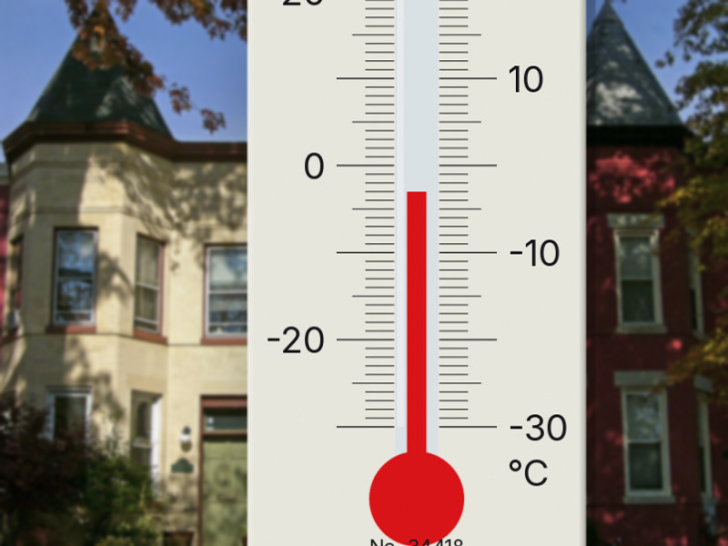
-3 °C
